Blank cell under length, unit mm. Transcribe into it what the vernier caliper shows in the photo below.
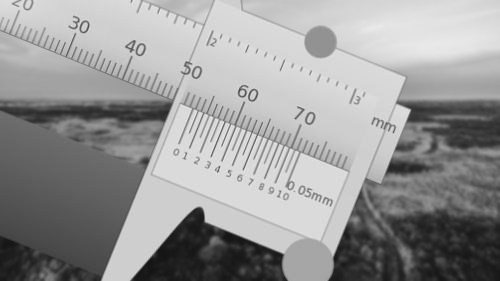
52.6 mm
